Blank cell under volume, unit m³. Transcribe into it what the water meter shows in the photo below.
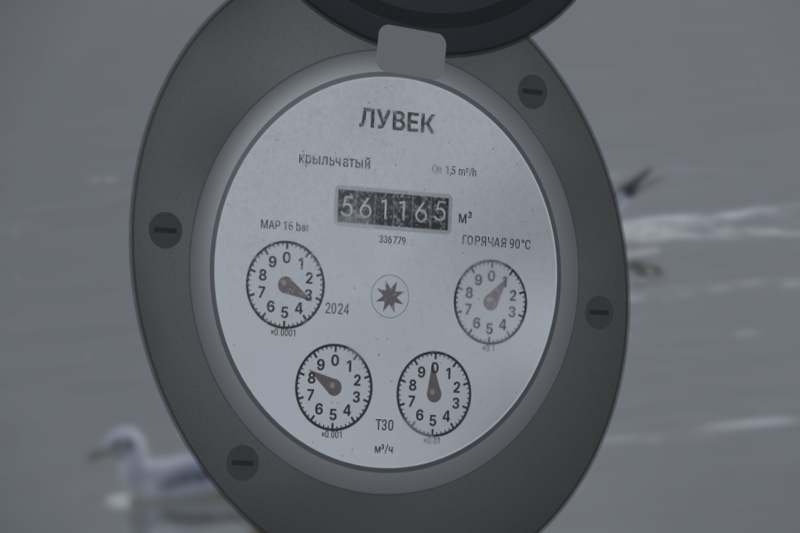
561165.0983 m³
